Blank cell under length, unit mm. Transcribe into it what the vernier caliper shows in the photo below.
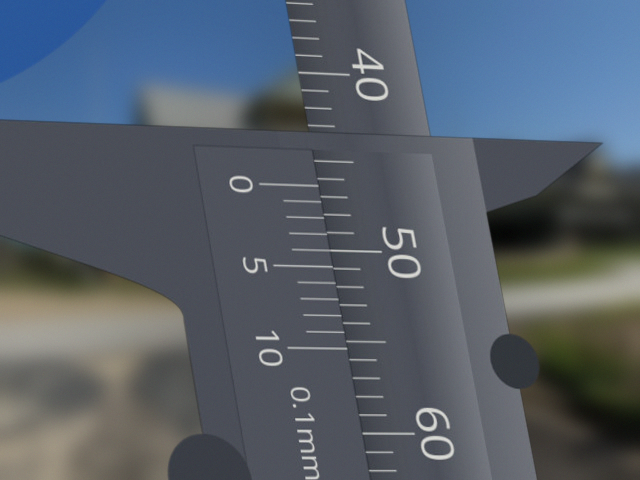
46.4 mm
